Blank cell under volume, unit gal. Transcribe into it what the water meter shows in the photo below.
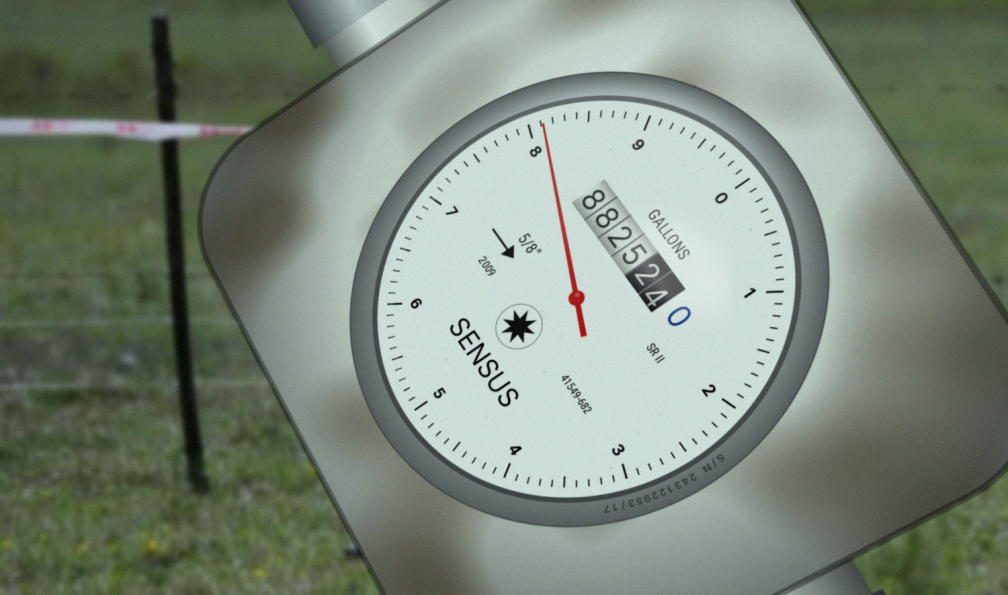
8825238.1 gal
